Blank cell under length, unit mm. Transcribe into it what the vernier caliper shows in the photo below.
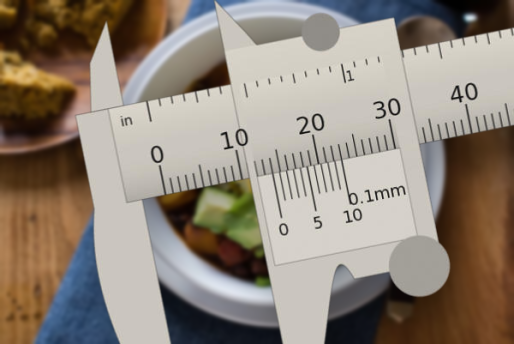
14.0 mm
